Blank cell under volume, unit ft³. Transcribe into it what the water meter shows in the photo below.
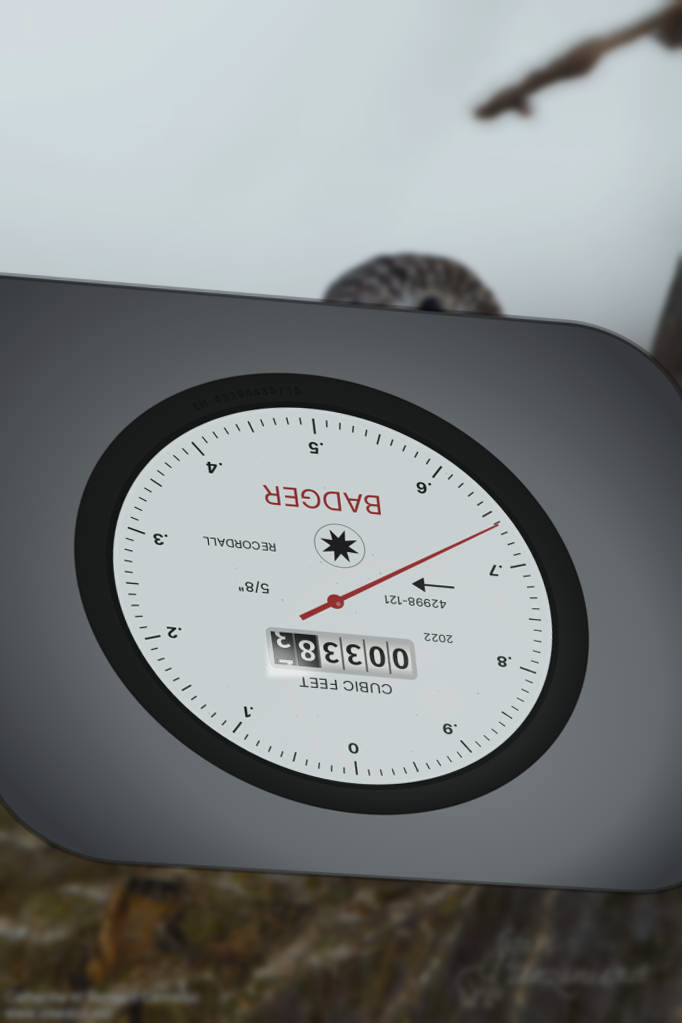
3382.66 ft³
